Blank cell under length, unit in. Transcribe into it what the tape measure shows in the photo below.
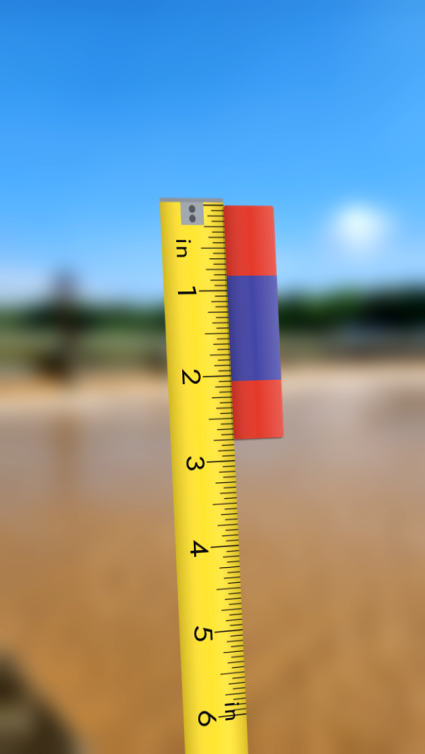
2.75 in
